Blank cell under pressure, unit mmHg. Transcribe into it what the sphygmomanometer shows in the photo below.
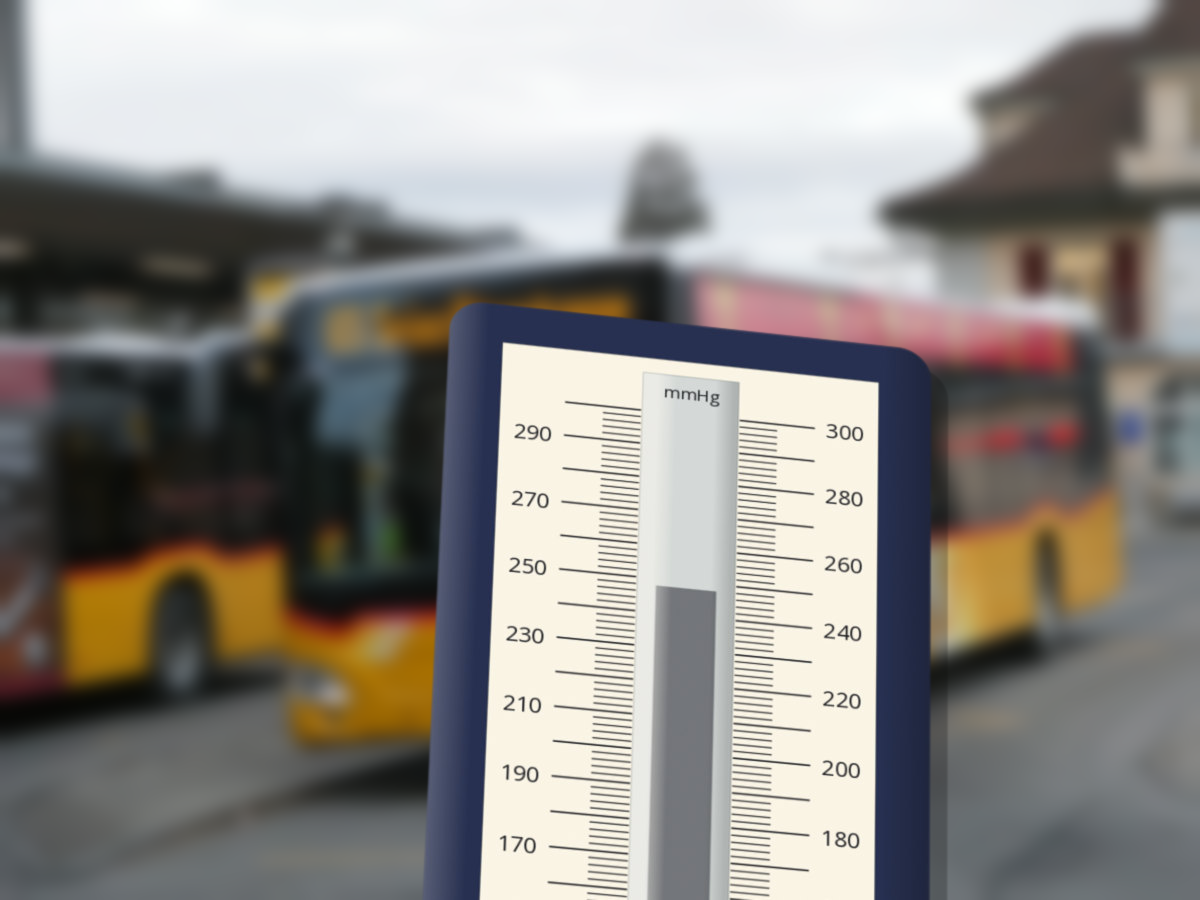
248 mmHg
